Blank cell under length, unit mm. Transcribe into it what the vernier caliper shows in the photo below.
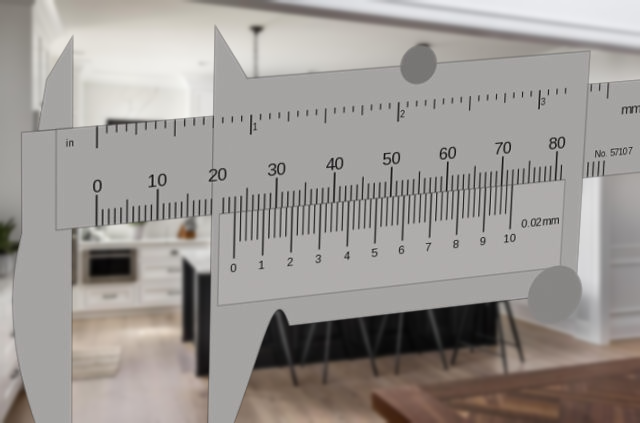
23.0 mm
